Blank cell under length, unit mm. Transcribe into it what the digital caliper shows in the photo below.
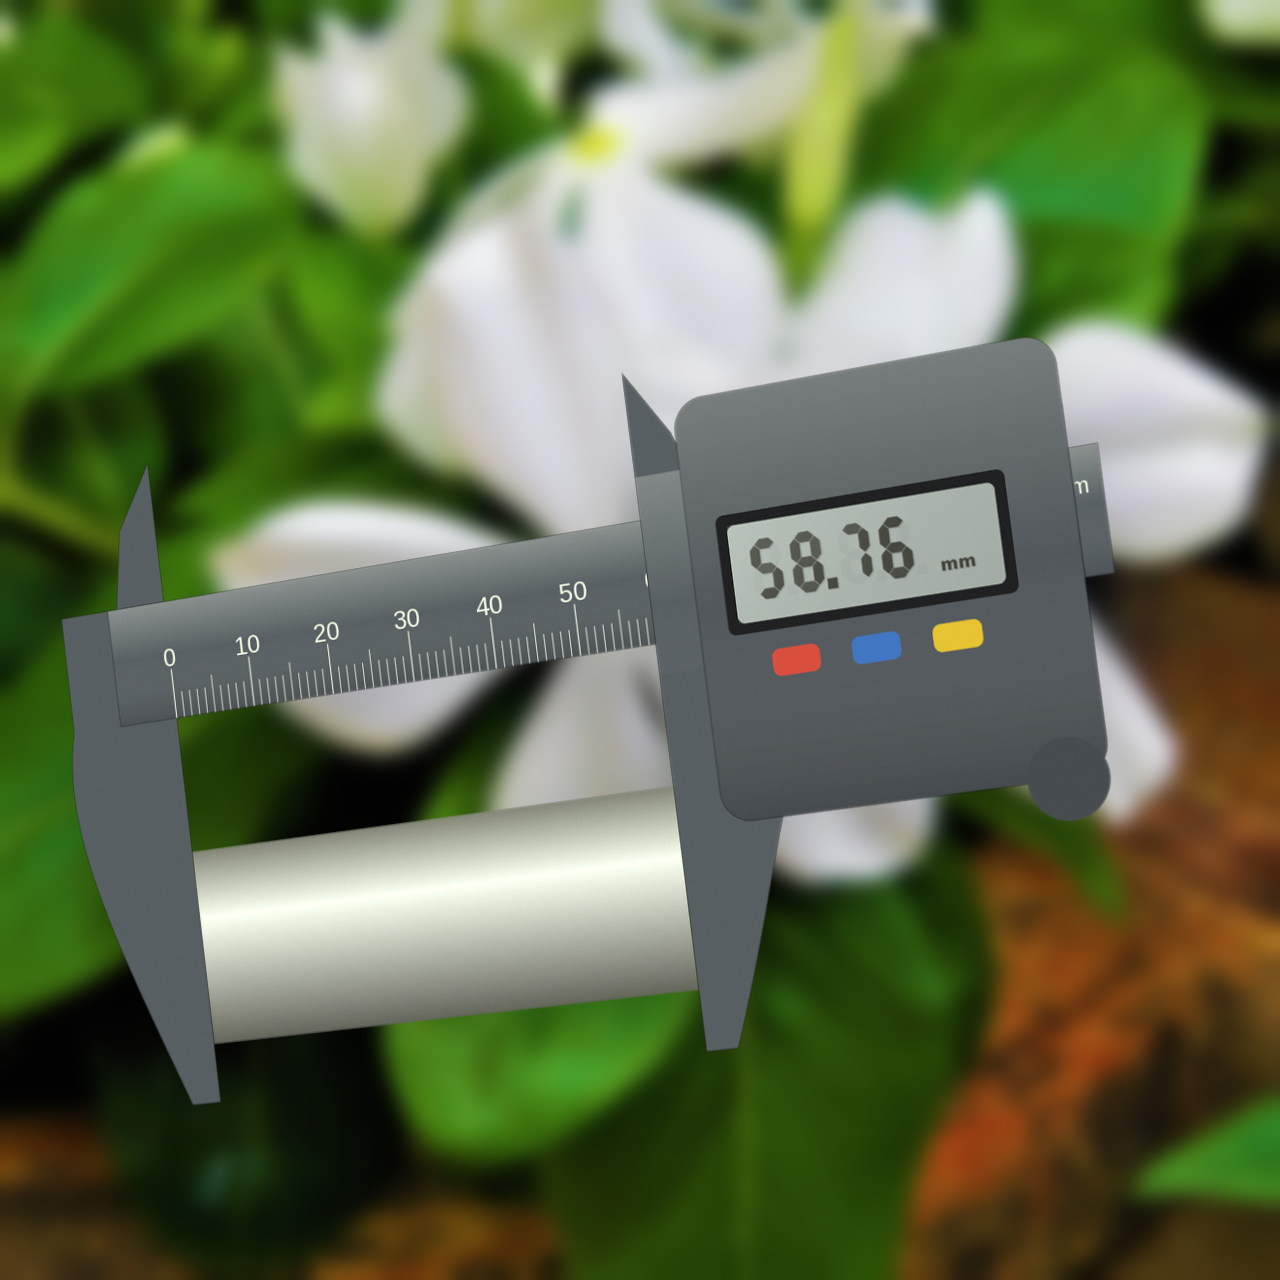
58.76 mm
